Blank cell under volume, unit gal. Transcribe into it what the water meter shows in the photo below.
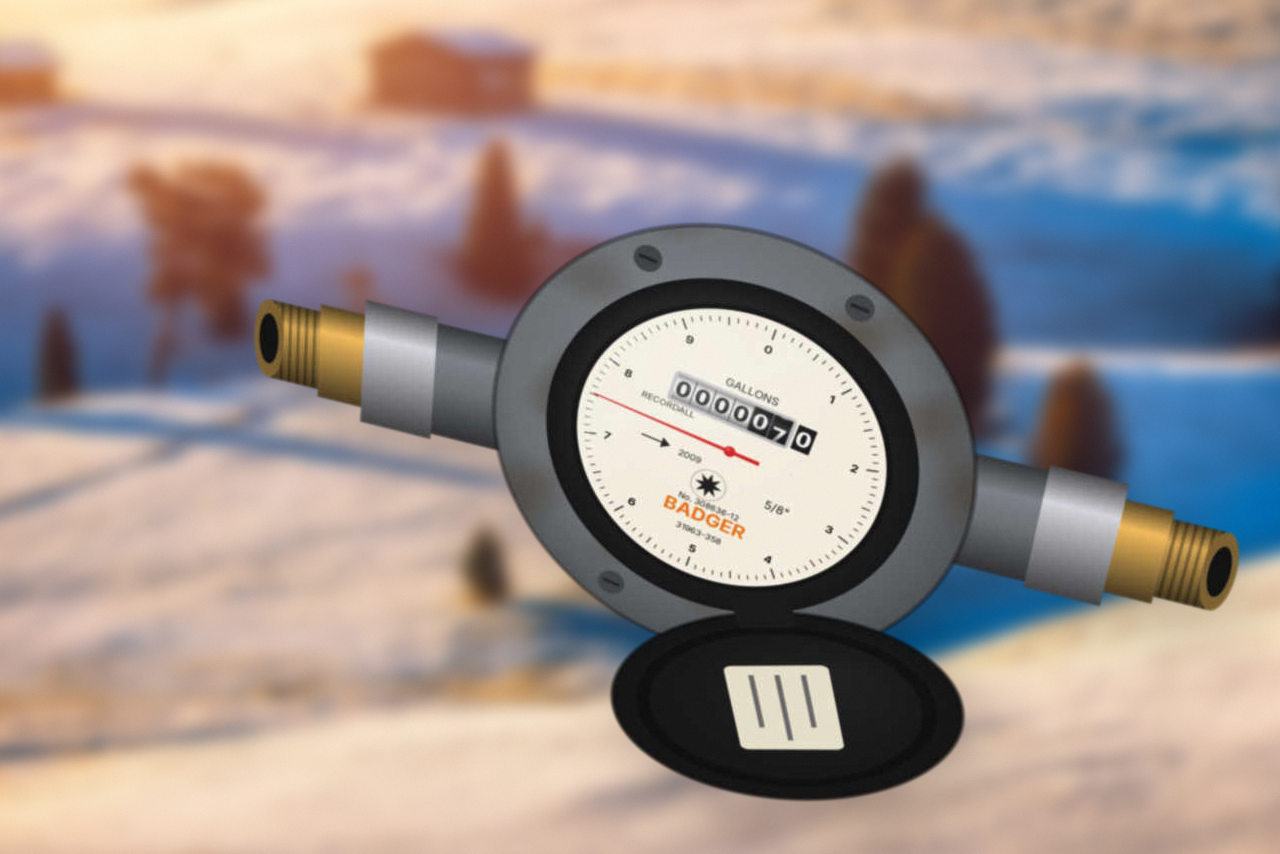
67.5 gal
